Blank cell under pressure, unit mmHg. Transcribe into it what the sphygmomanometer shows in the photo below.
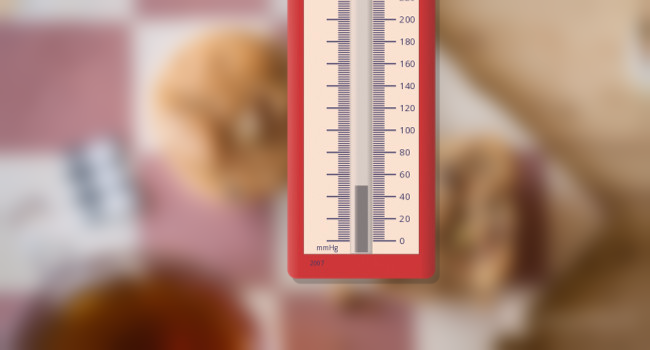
50 mmHg
